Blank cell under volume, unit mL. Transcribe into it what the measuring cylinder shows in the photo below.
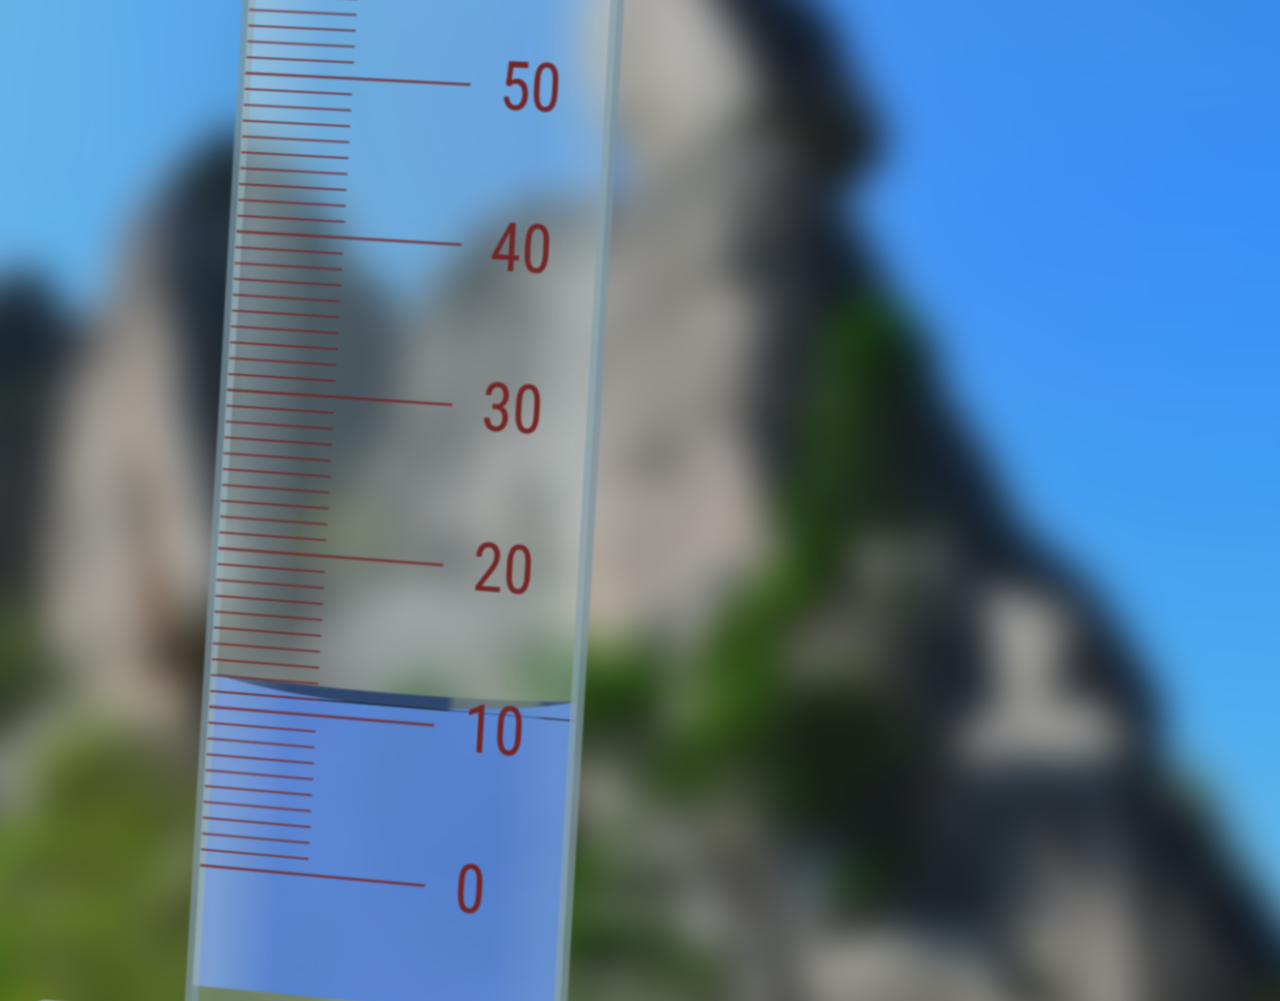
11 mL
